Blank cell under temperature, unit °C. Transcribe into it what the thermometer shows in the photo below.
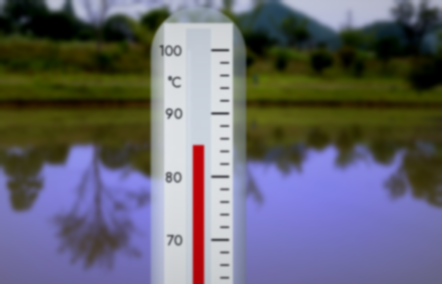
85 °C
